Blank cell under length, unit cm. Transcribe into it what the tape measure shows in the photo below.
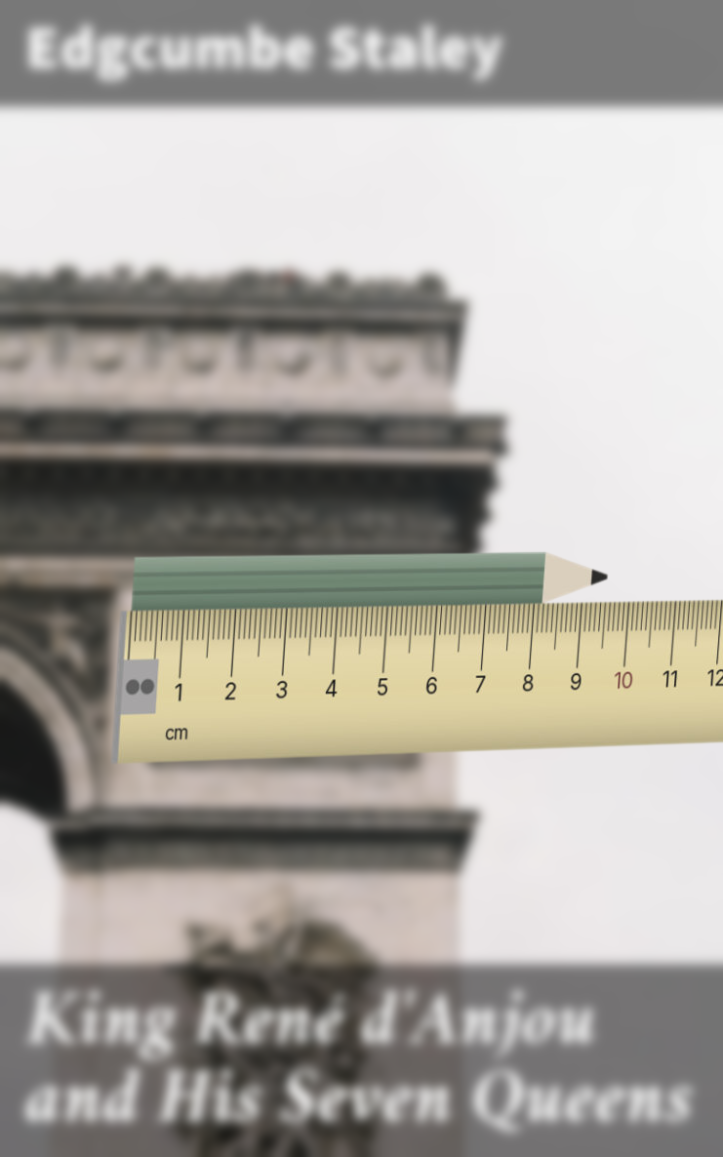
9.5 cm
